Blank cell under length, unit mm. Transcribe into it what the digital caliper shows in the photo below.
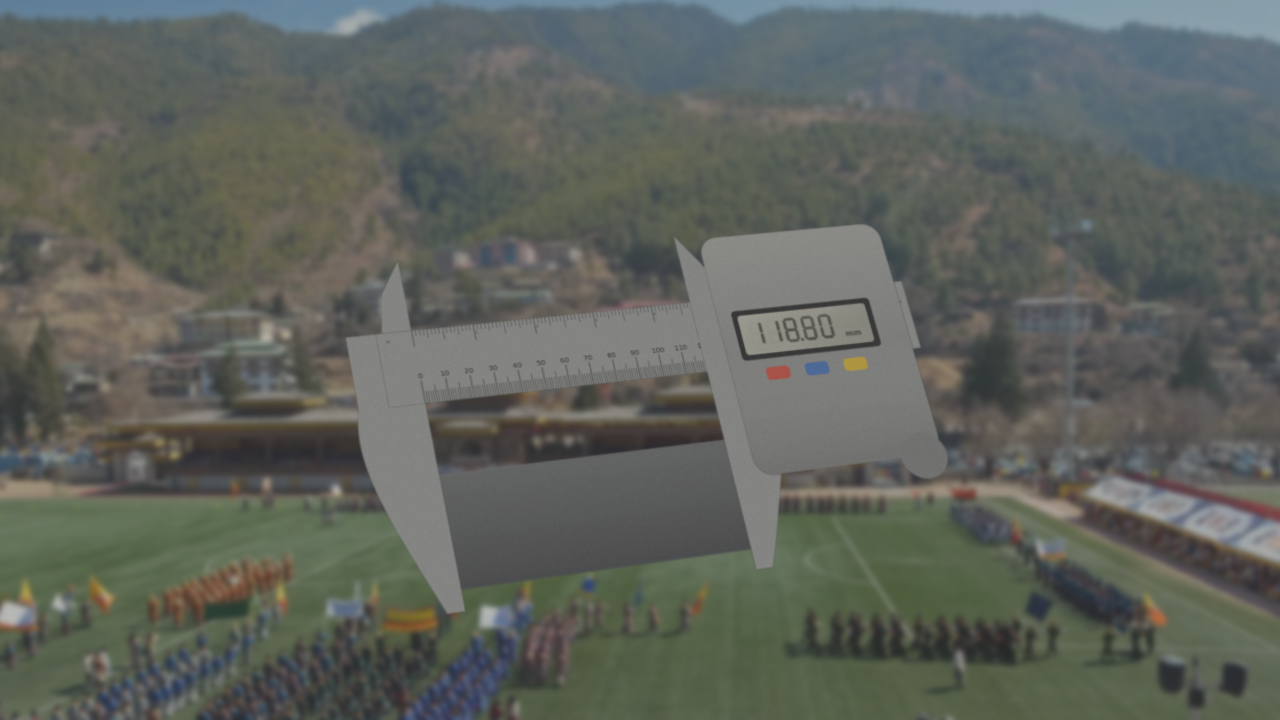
118.80 mm
